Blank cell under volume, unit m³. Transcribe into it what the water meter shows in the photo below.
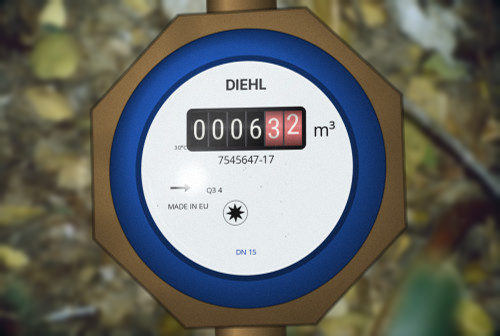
6.32 m³
